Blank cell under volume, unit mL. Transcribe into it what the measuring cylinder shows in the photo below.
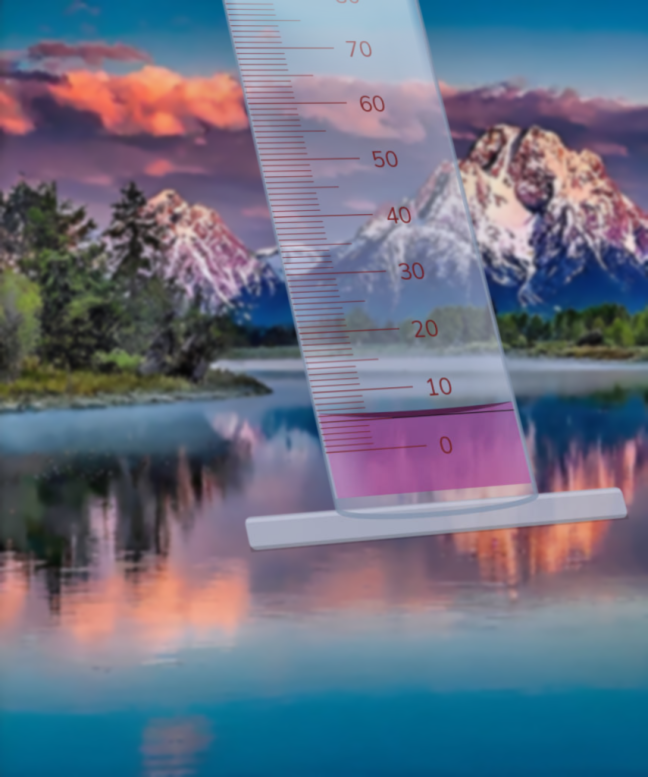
5 mL
